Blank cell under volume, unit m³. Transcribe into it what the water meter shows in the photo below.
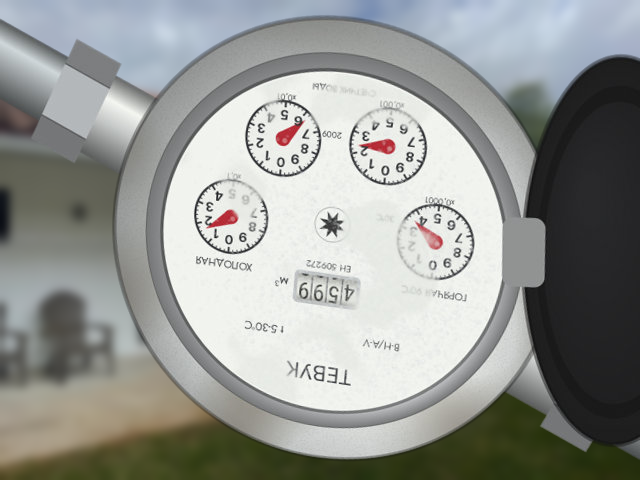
4599.1623 m³
